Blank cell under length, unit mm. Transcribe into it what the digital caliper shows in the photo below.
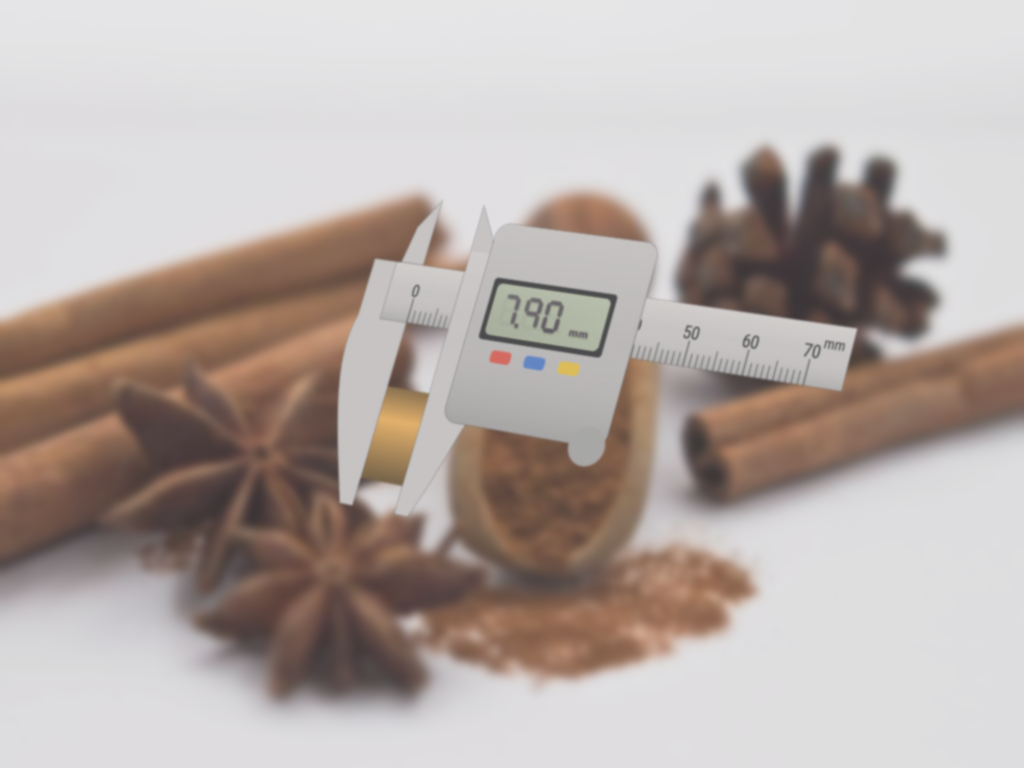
7.90 mm
